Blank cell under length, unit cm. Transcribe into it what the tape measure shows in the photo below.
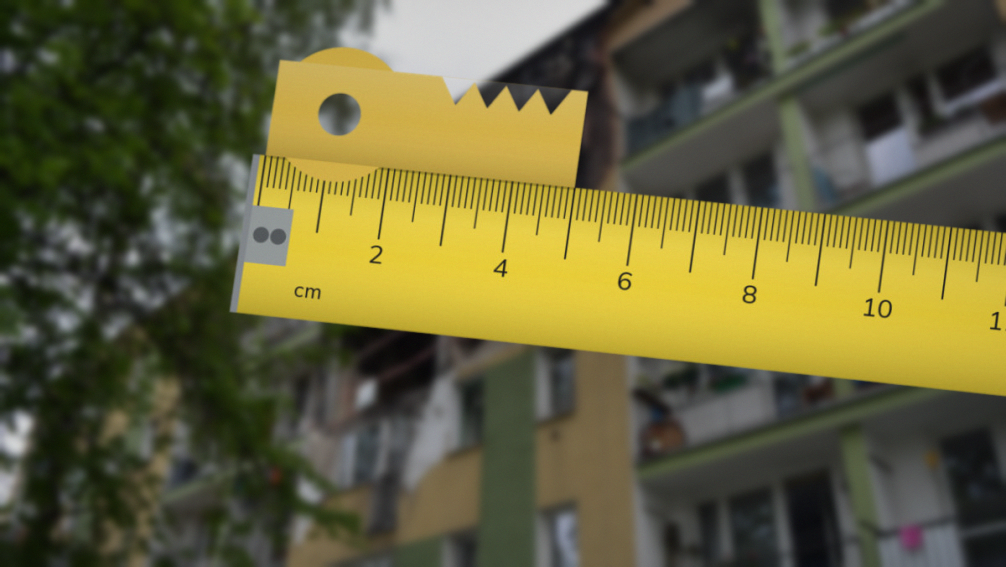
5 cm
